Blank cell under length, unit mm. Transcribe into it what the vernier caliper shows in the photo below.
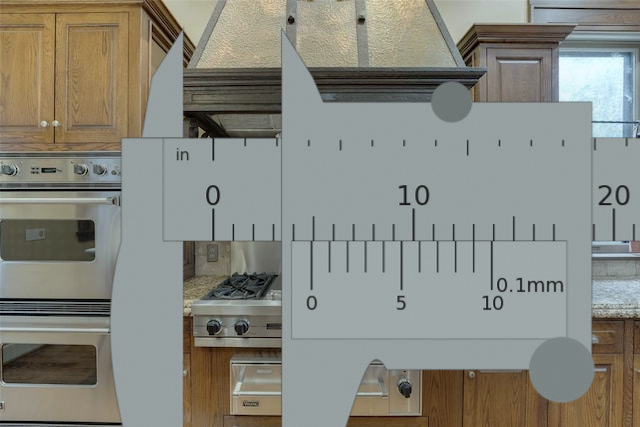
4.9 mm
